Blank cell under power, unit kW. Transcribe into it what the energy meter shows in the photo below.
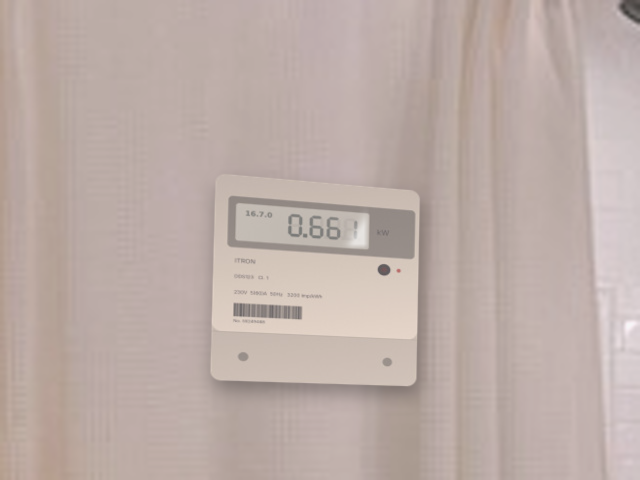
0.661 kW
